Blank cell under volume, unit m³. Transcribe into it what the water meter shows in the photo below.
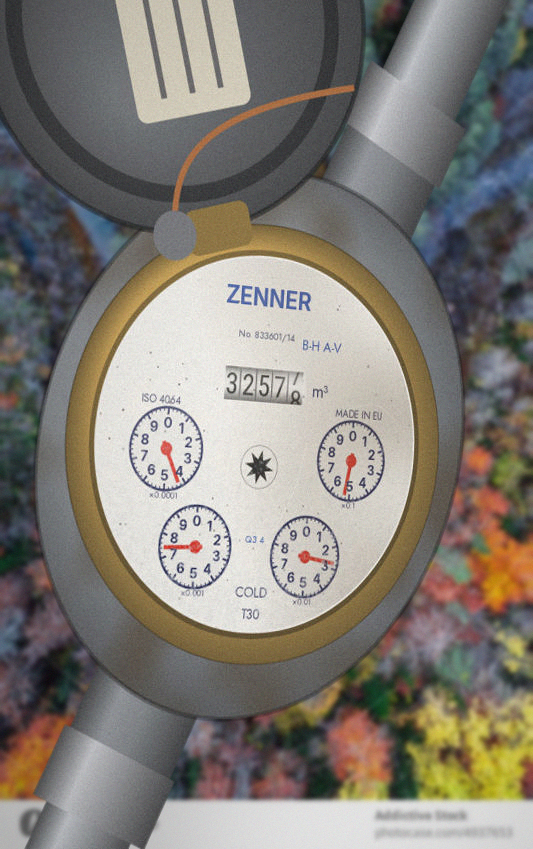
32577.5274 m³
